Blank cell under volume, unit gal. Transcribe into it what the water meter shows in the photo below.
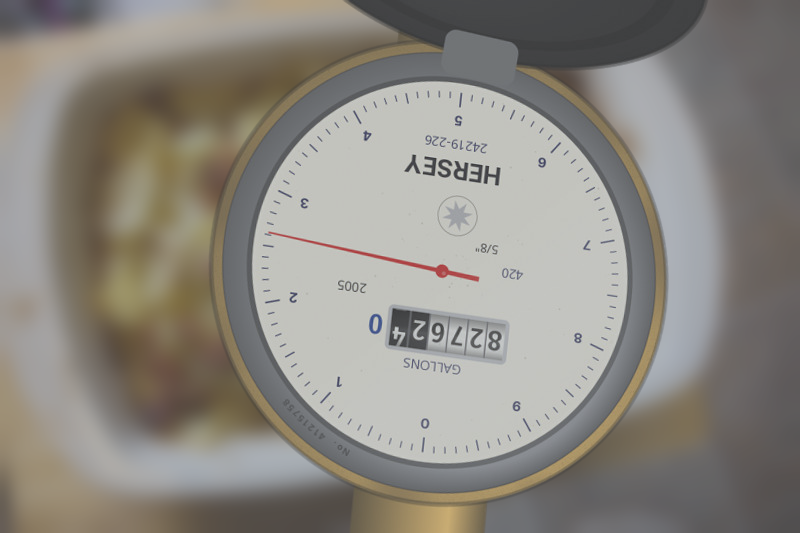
8276242.6 gal
